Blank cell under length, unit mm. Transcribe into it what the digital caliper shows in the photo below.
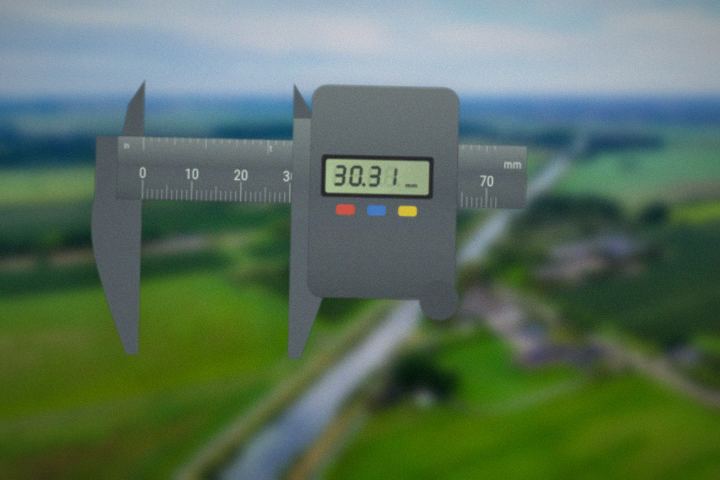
30.31 mm
